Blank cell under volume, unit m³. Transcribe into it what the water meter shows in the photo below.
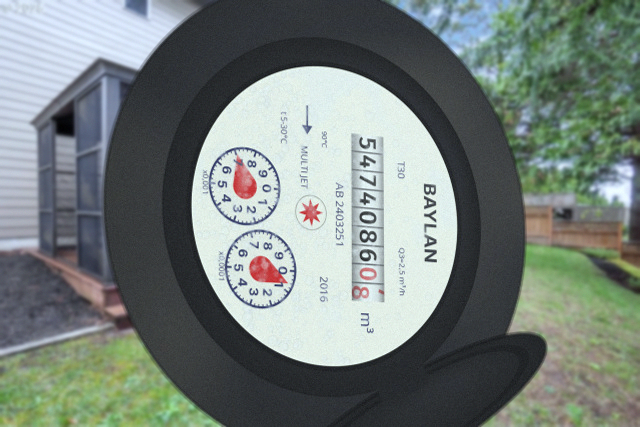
5474086.0770 m³
